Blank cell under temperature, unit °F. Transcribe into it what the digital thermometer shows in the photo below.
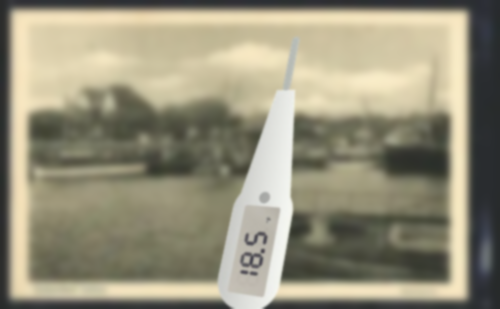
18.5 °F
